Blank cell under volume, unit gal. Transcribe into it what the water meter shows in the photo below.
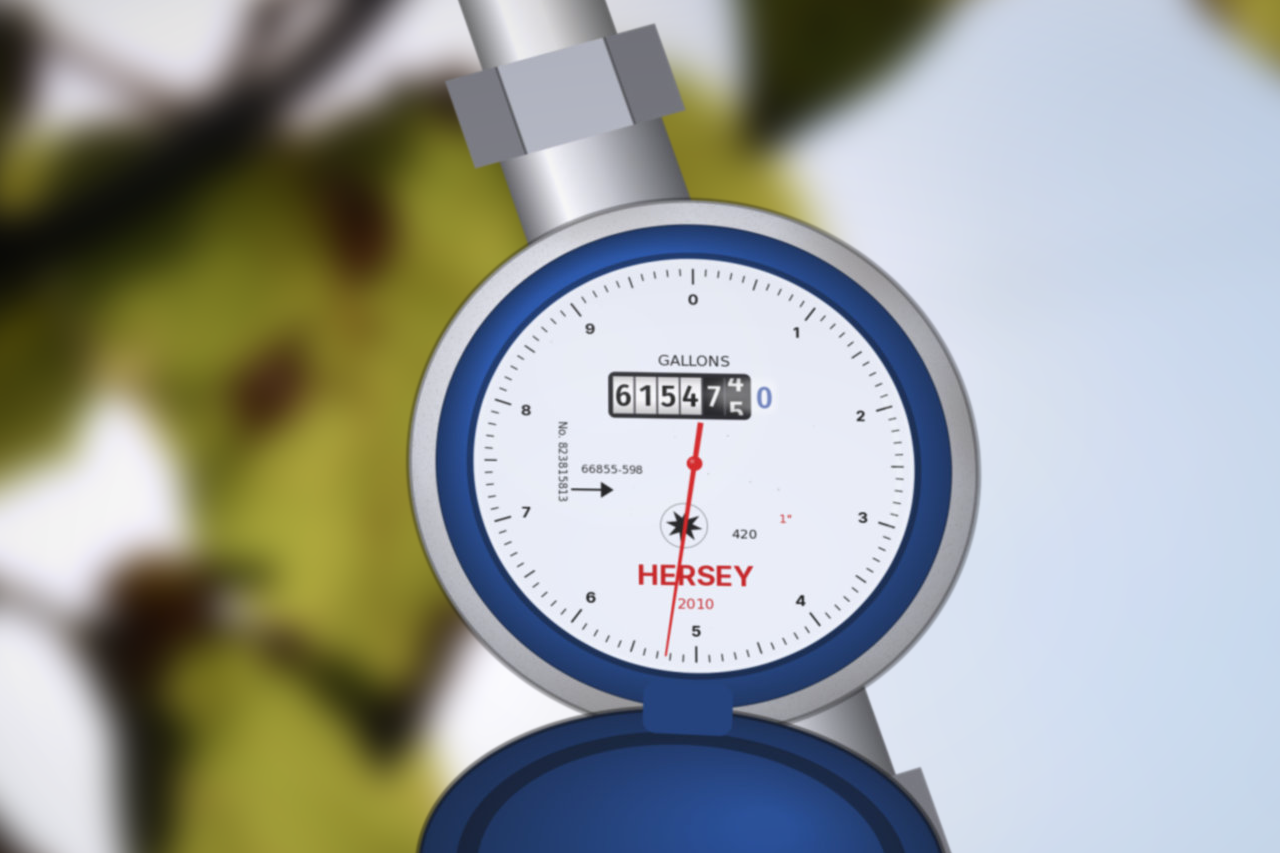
6154745.2 gal
